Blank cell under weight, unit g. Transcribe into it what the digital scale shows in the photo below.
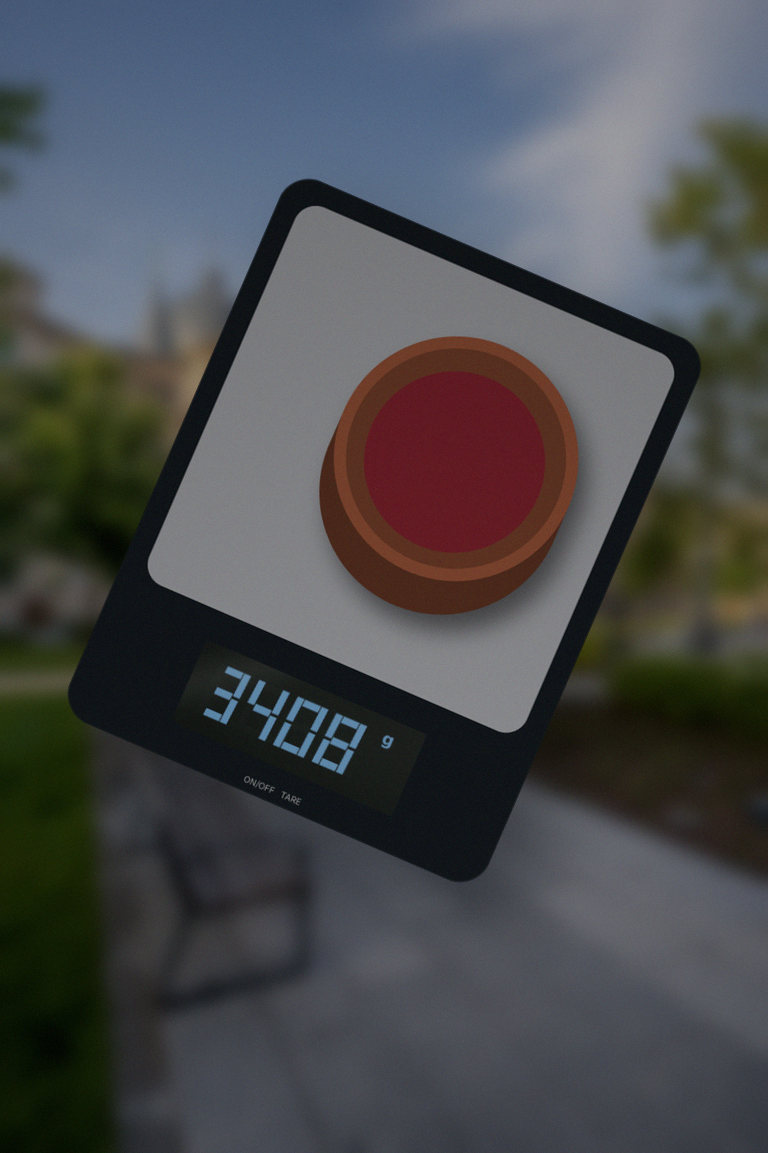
3408 g
